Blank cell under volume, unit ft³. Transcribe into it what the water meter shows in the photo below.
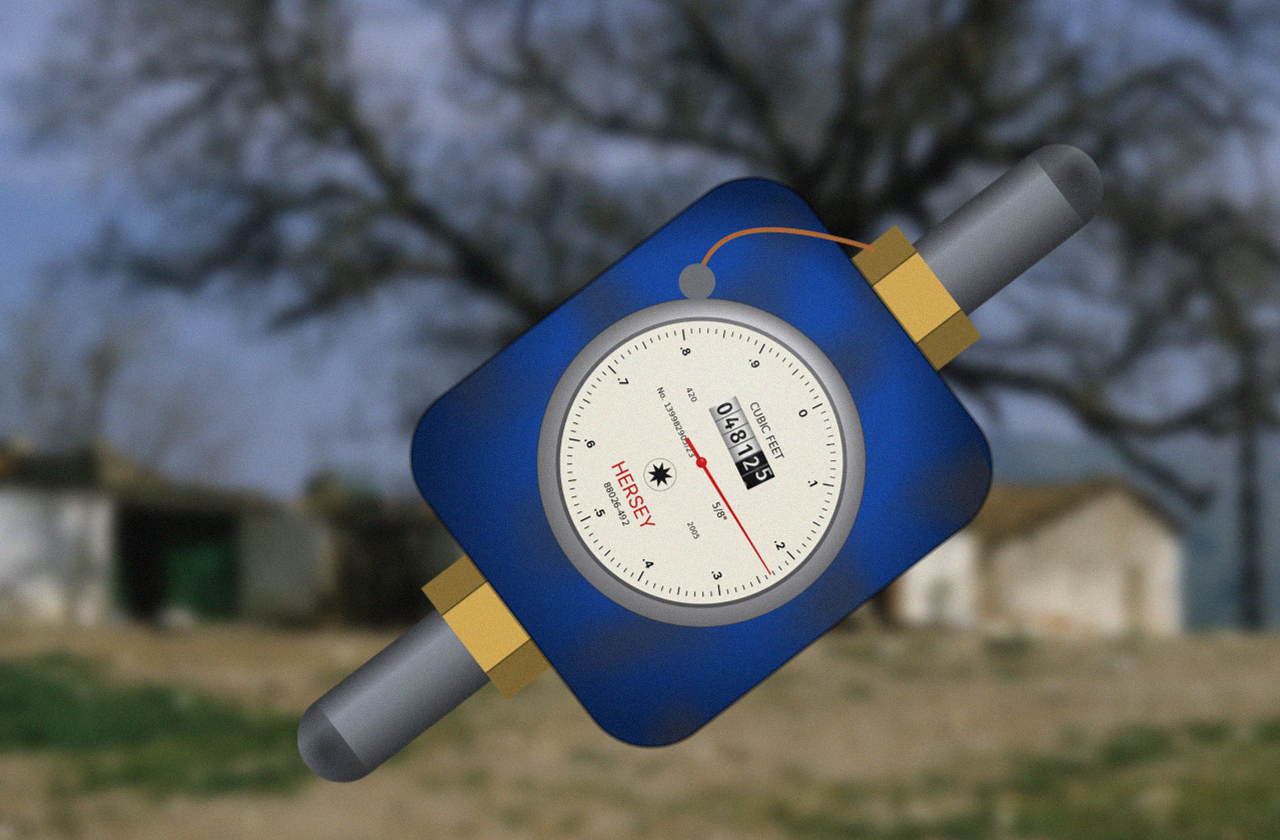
48125.23 ft³
